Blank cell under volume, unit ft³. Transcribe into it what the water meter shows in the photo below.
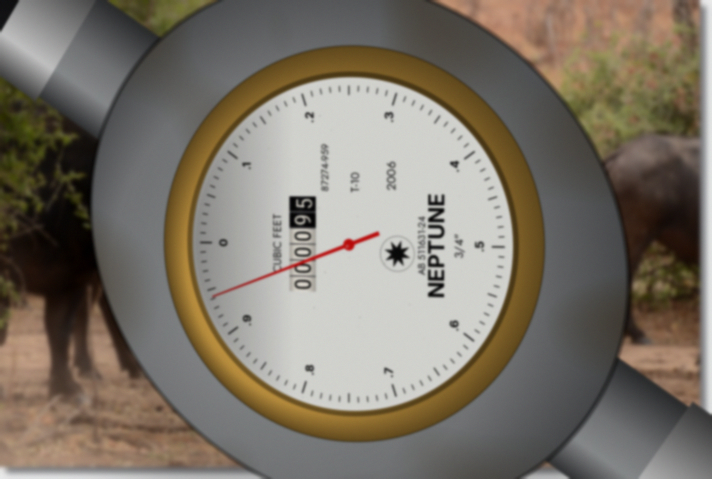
94.94 ft³
